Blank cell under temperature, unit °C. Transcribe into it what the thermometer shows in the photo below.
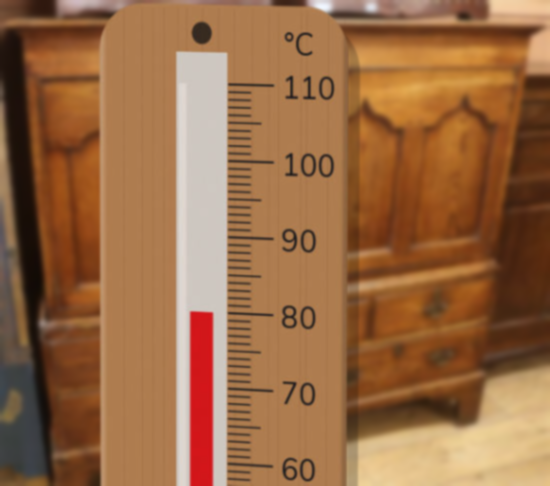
80 °C
